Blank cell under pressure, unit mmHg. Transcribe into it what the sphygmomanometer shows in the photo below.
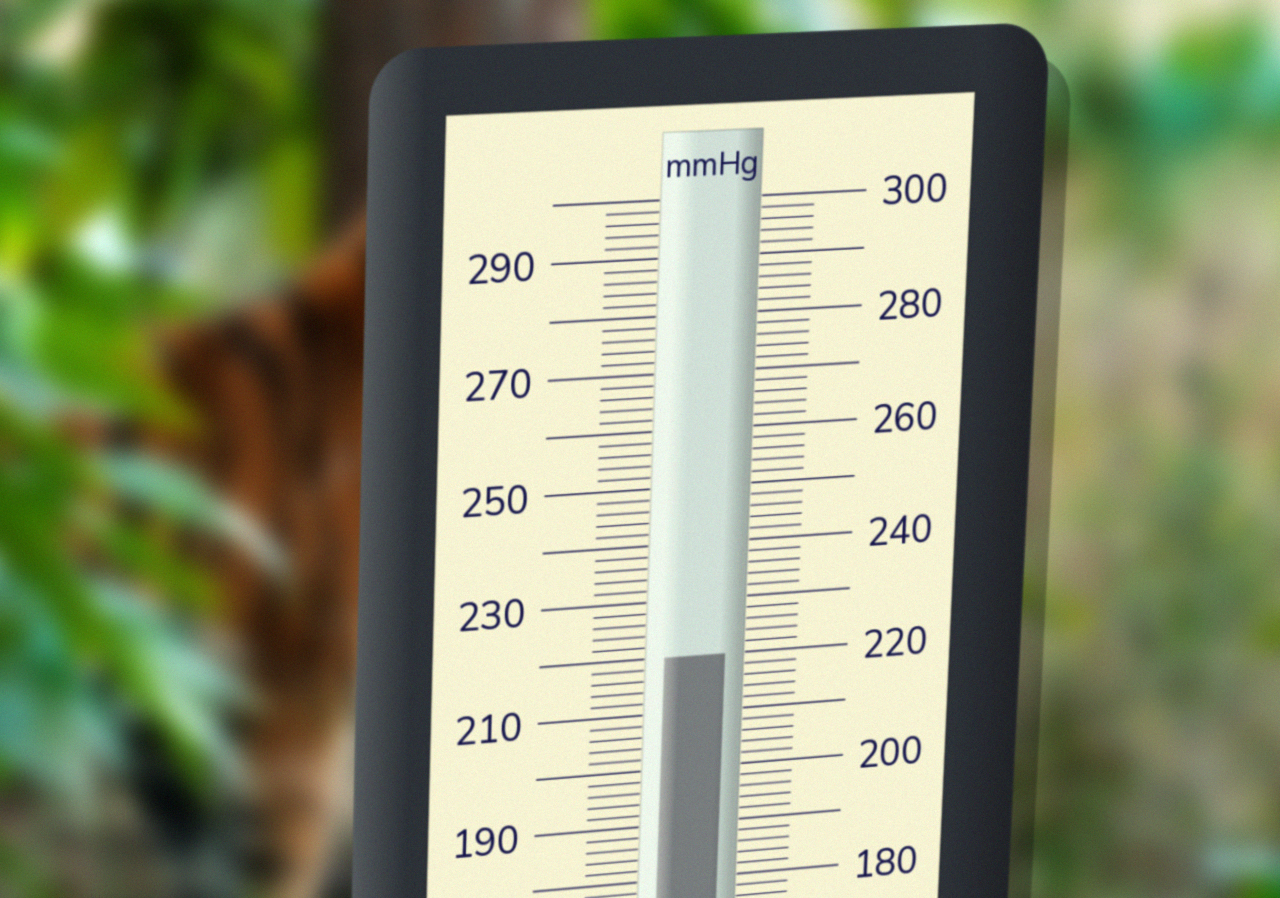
220 mmHg
